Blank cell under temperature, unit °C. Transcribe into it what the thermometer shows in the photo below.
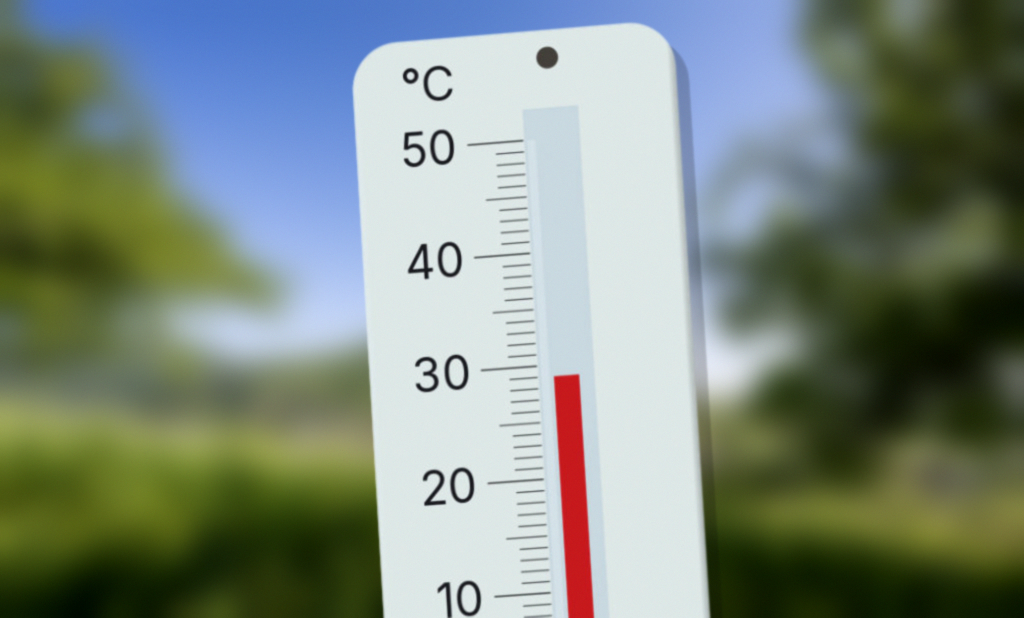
29 °C
